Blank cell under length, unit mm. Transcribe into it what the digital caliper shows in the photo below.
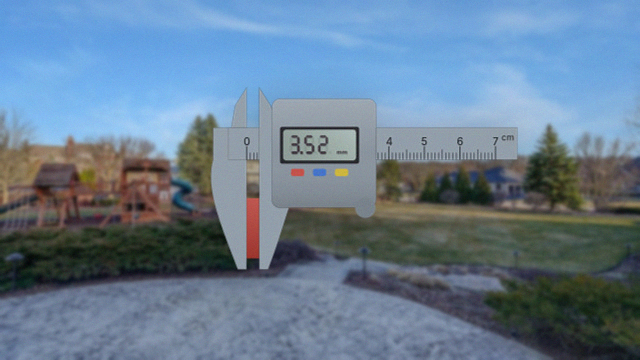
3.52 mm
